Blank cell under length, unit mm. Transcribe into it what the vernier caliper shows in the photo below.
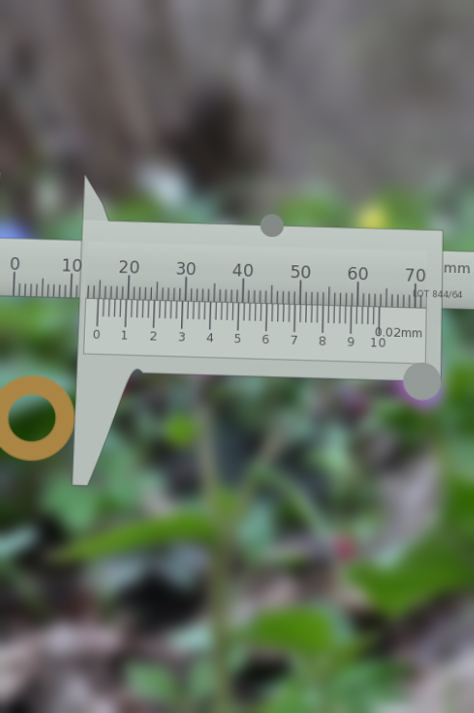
14.8 mm
